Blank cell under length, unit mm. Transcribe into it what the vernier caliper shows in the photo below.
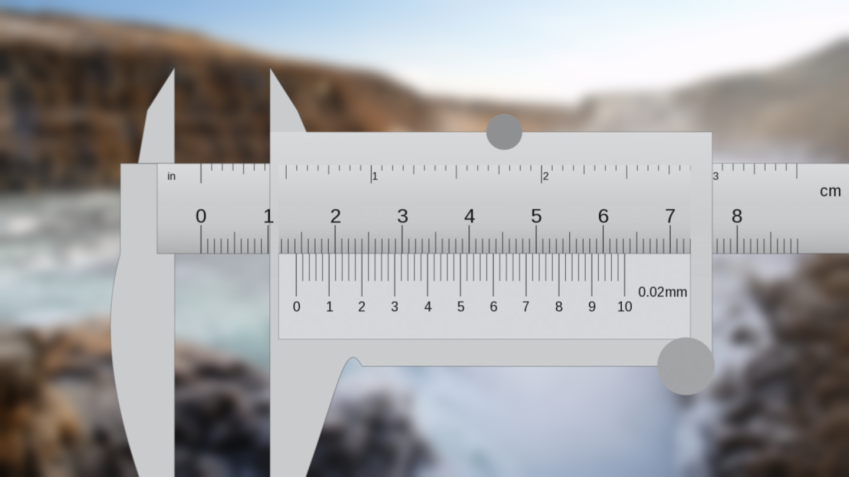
14.2 mm
